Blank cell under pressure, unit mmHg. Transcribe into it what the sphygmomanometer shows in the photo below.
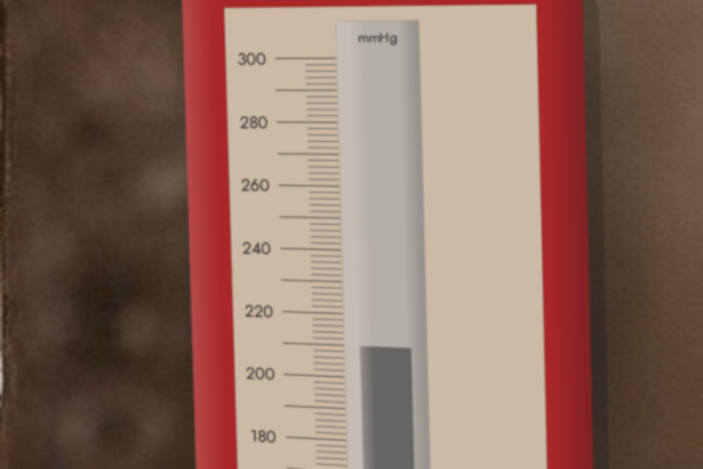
210 mmHg
